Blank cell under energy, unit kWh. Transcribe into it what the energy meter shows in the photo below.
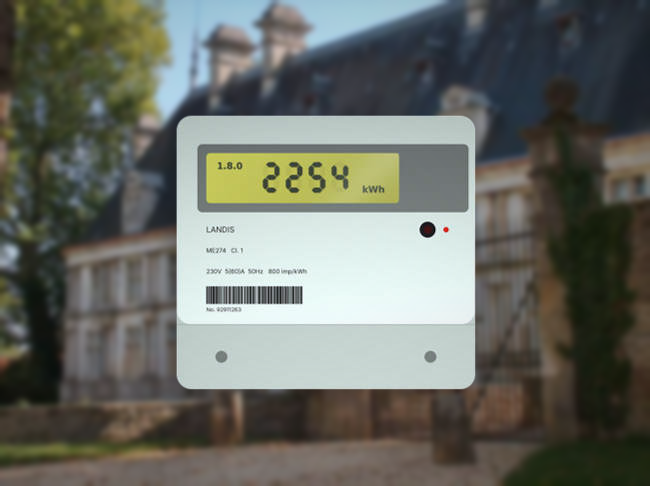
2254 kWh
